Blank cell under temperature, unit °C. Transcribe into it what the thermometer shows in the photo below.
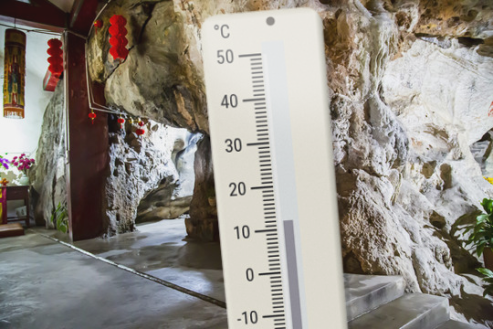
12 °C
